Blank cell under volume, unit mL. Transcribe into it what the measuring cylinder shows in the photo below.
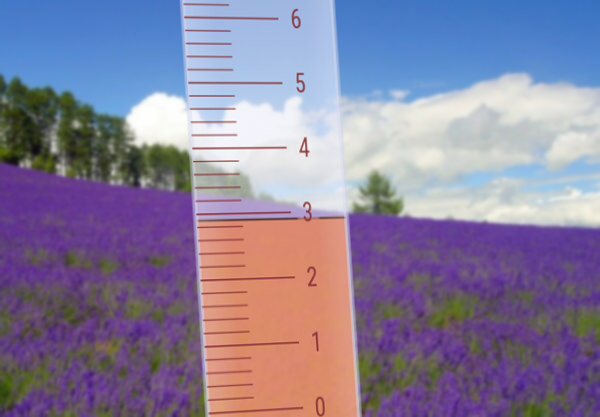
2.9 mL
